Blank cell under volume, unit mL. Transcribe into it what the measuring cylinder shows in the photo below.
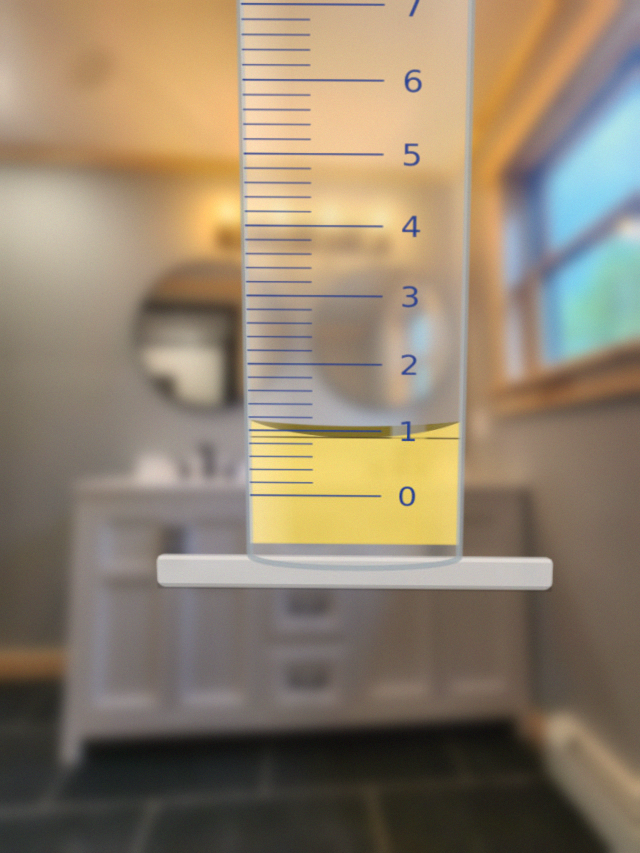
0.9 mL
